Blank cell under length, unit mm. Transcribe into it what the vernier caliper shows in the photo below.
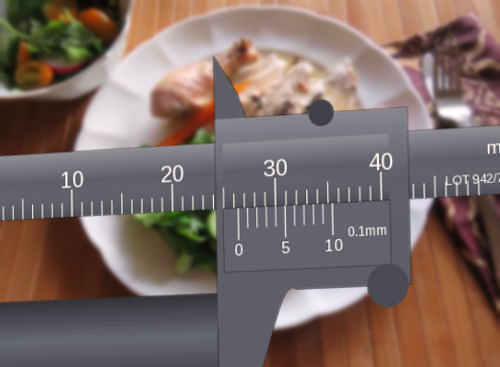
26.4 mm
